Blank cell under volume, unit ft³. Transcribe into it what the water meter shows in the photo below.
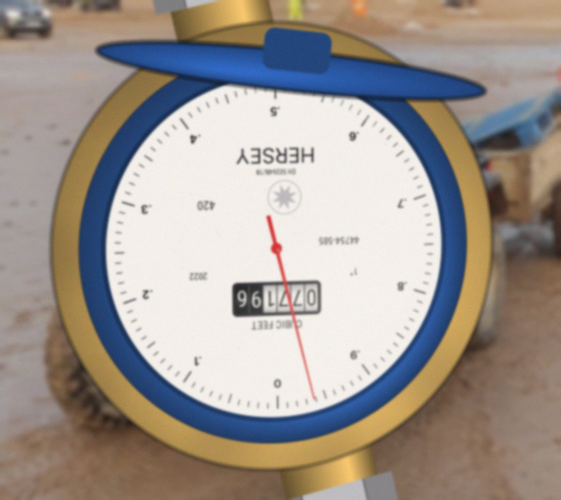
77195.96 ft³
